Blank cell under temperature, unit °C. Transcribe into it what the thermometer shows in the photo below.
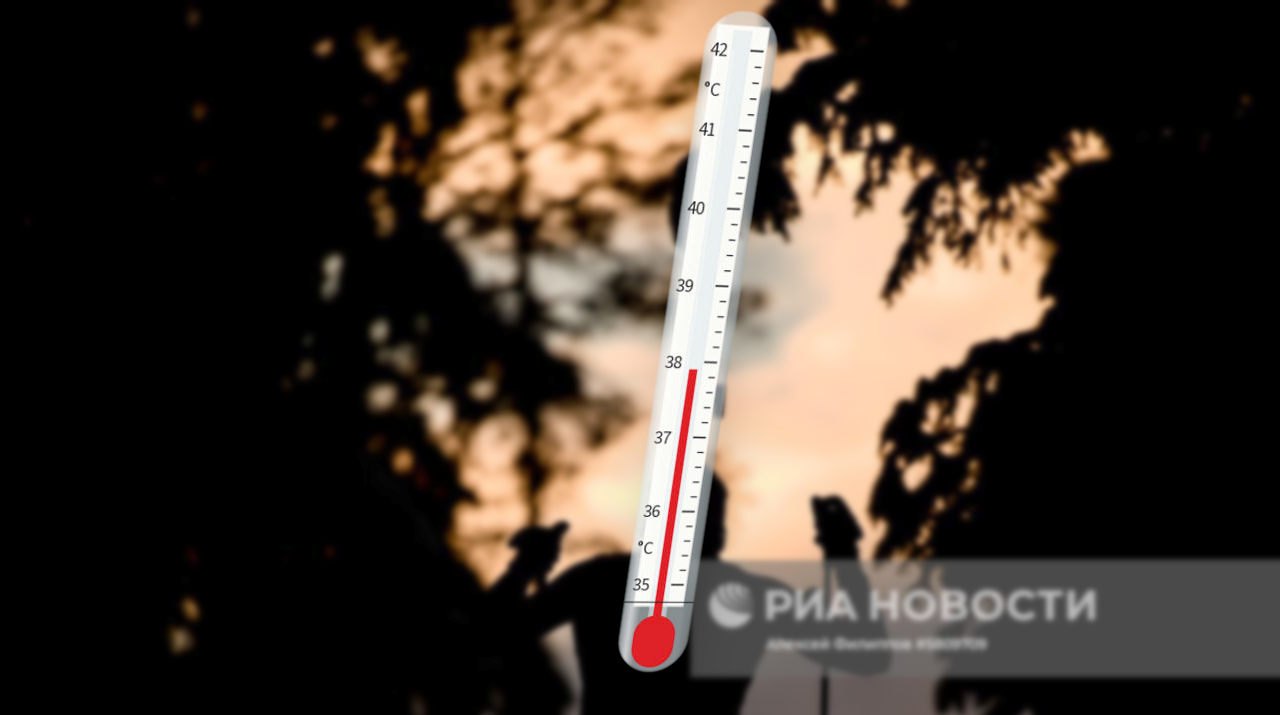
37.9 °C
